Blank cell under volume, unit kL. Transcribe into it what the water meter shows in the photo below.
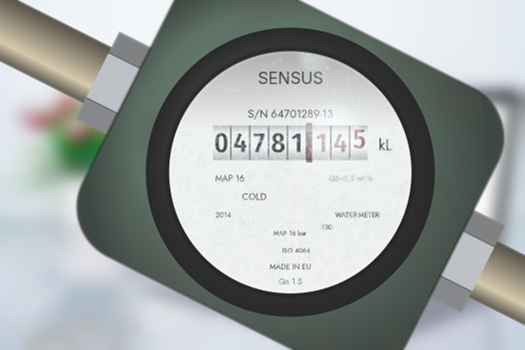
4781.145 kL
